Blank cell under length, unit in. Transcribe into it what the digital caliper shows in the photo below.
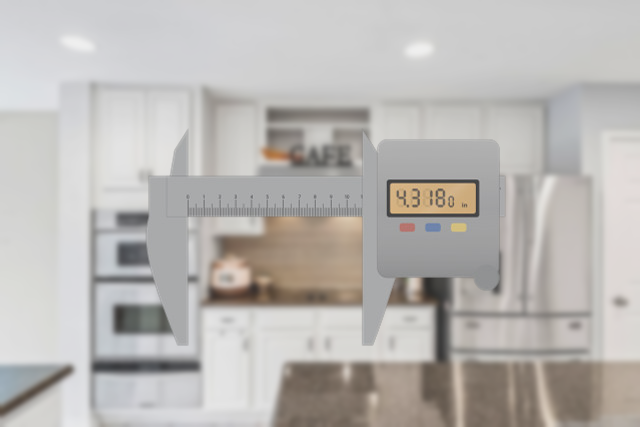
4.3180 in
